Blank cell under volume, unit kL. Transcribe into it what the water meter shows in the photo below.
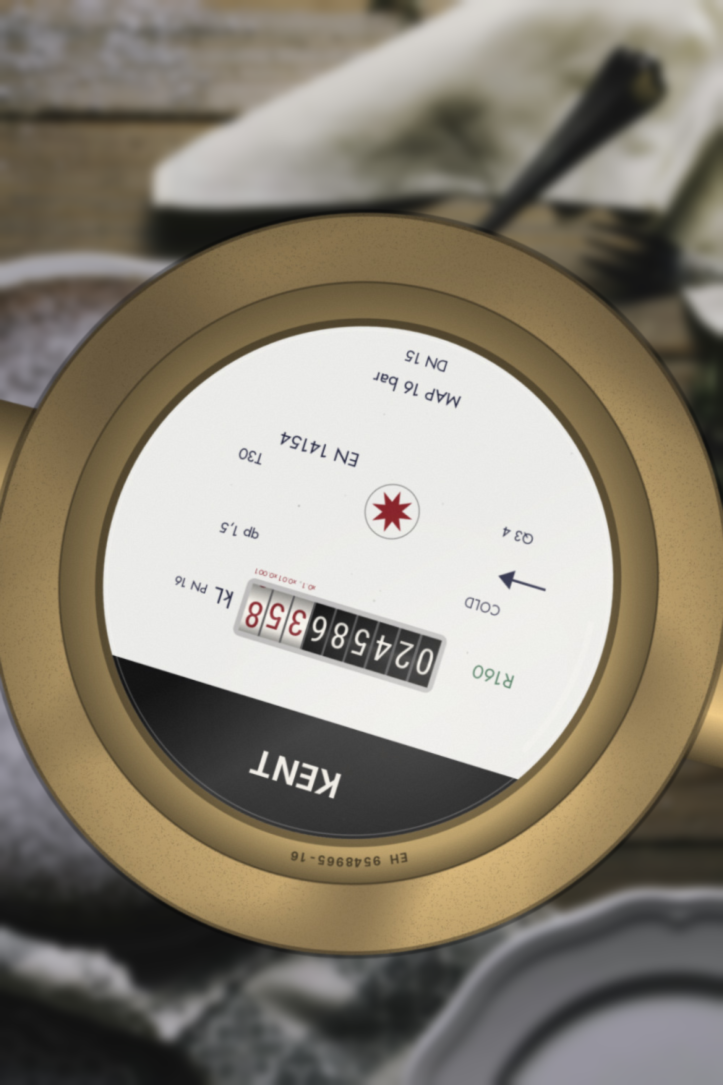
24586.358 kL
